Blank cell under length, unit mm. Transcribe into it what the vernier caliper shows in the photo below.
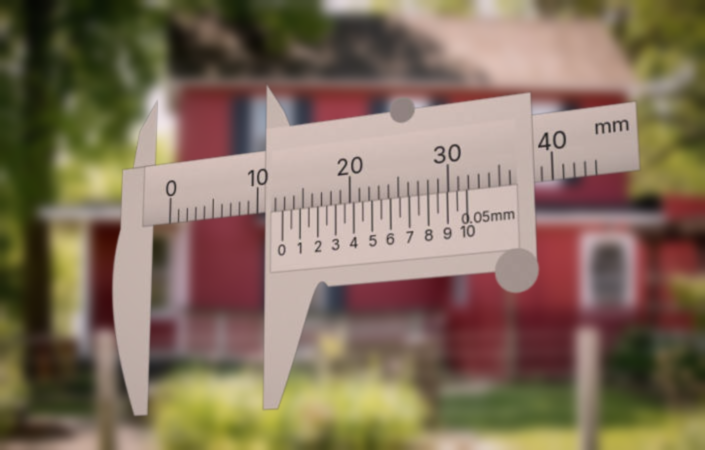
12.8 mm
